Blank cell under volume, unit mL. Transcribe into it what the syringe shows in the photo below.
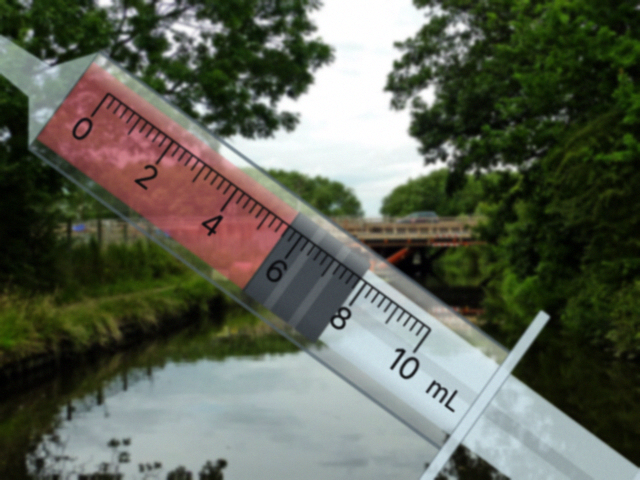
5.6 mL
